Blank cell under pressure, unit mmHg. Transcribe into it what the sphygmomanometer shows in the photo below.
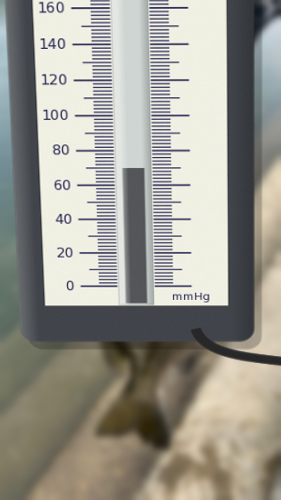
70 mmHg
